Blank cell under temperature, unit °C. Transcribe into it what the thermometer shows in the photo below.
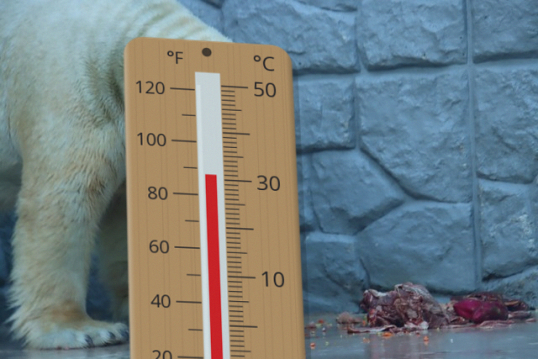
31 °C
